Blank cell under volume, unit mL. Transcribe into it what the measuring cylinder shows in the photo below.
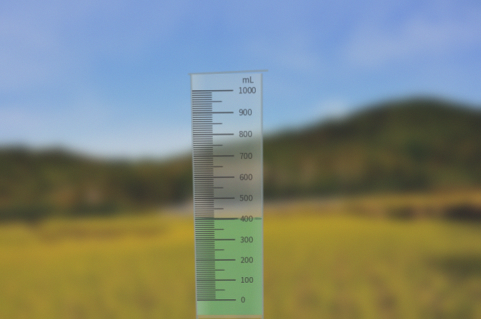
400 mL
